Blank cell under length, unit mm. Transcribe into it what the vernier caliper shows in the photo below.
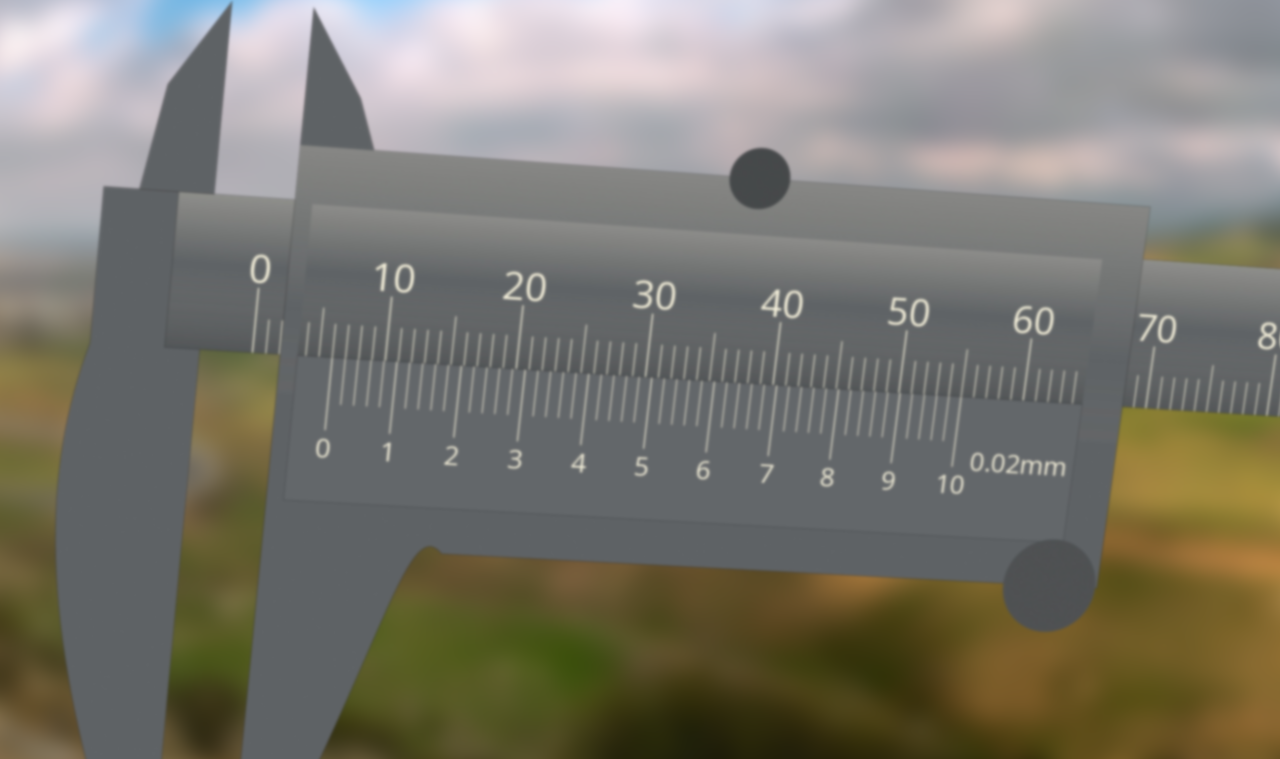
6.0 mm
